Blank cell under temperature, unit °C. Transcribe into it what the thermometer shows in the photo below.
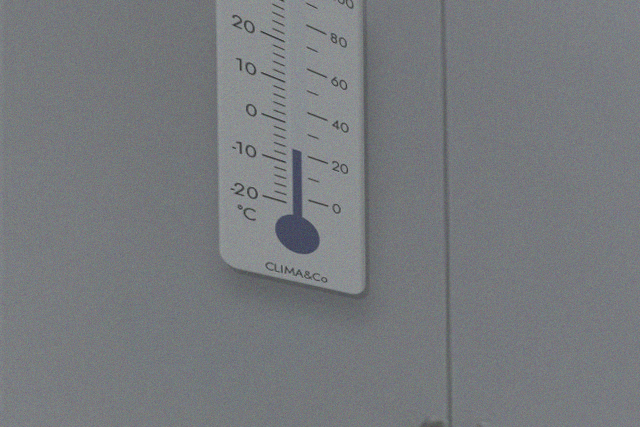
-6 °C
